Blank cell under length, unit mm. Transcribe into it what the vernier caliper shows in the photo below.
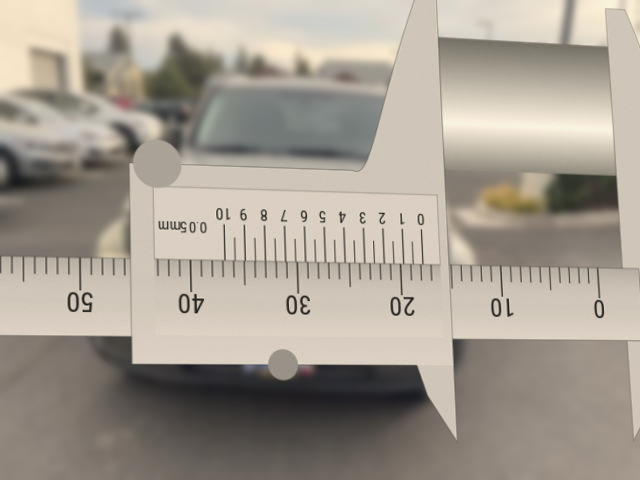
17.8 mm
